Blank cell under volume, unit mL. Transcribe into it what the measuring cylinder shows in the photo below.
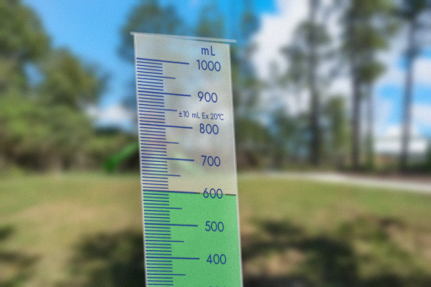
600 mL
